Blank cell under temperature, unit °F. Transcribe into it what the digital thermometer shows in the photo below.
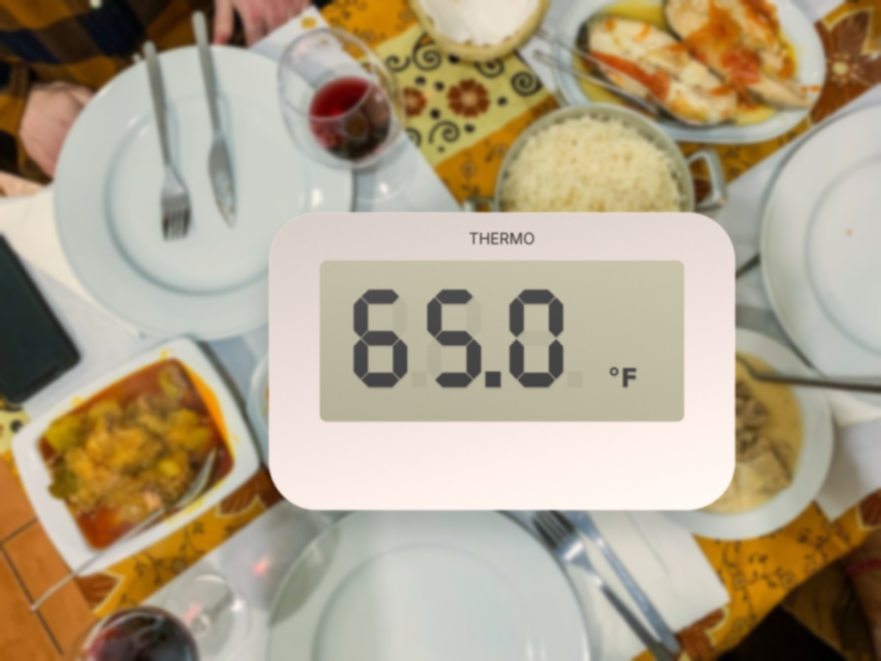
65.0 °F
